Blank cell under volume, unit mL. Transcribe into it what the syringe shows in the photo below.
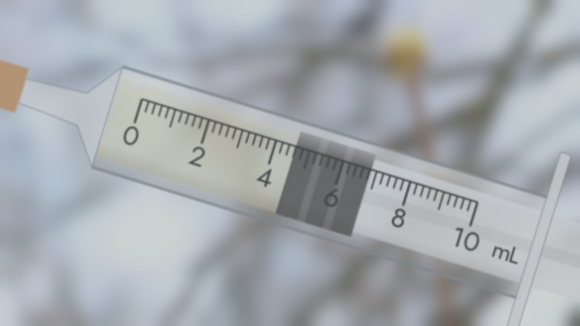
4.6 mL
